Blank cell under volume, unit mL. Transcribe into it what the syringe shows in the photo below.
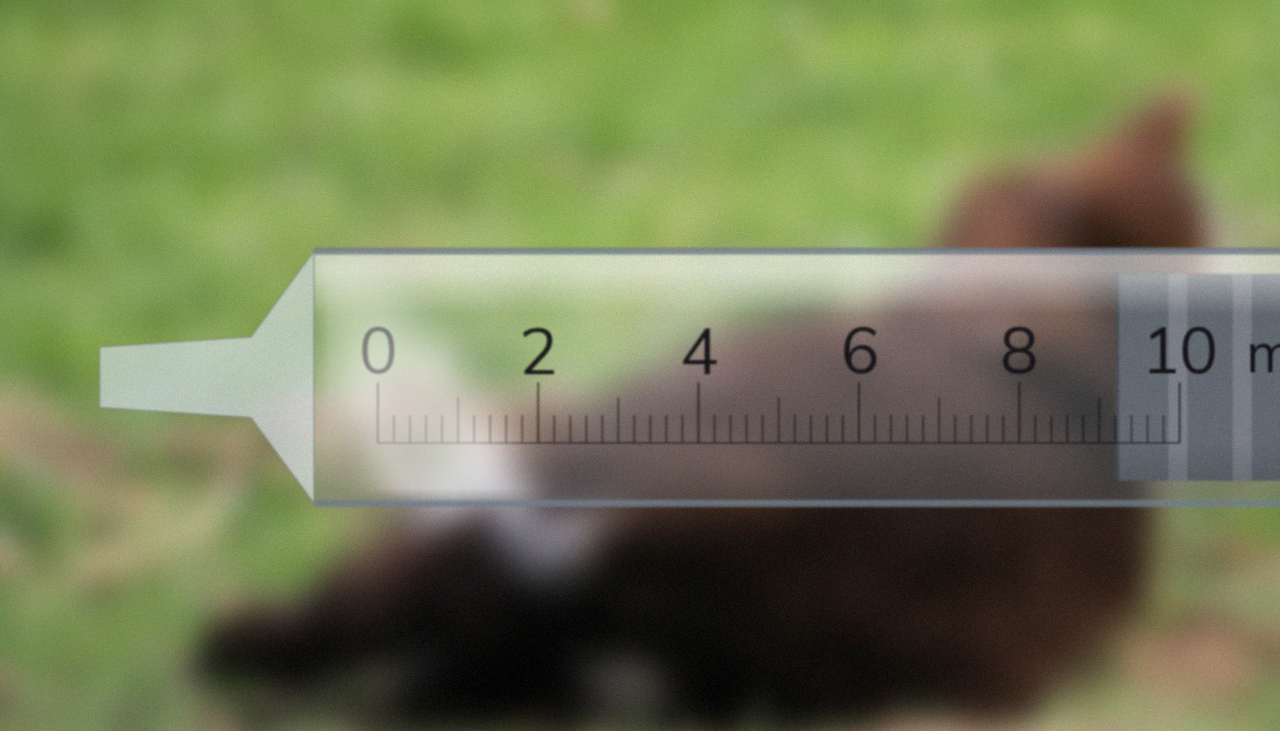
9.2 mL
